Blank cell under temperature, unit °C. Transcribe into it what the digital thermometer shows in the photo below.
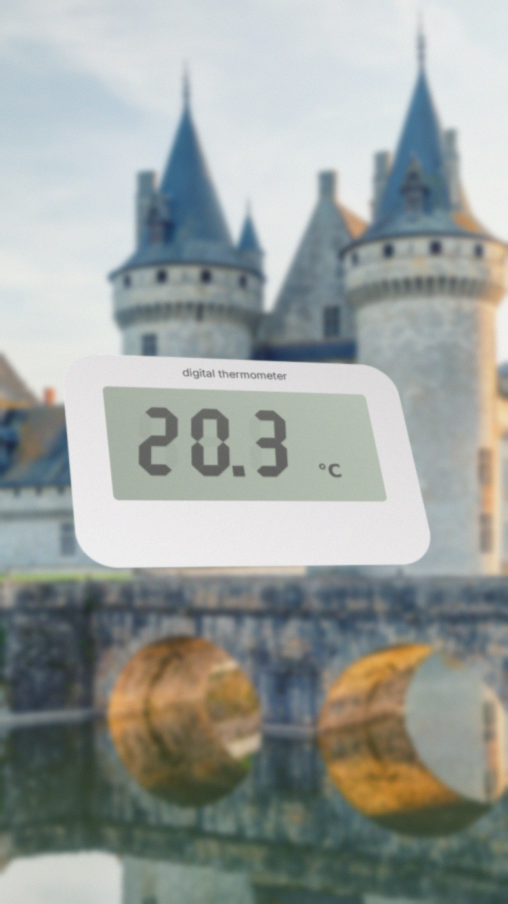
20.3 °C
